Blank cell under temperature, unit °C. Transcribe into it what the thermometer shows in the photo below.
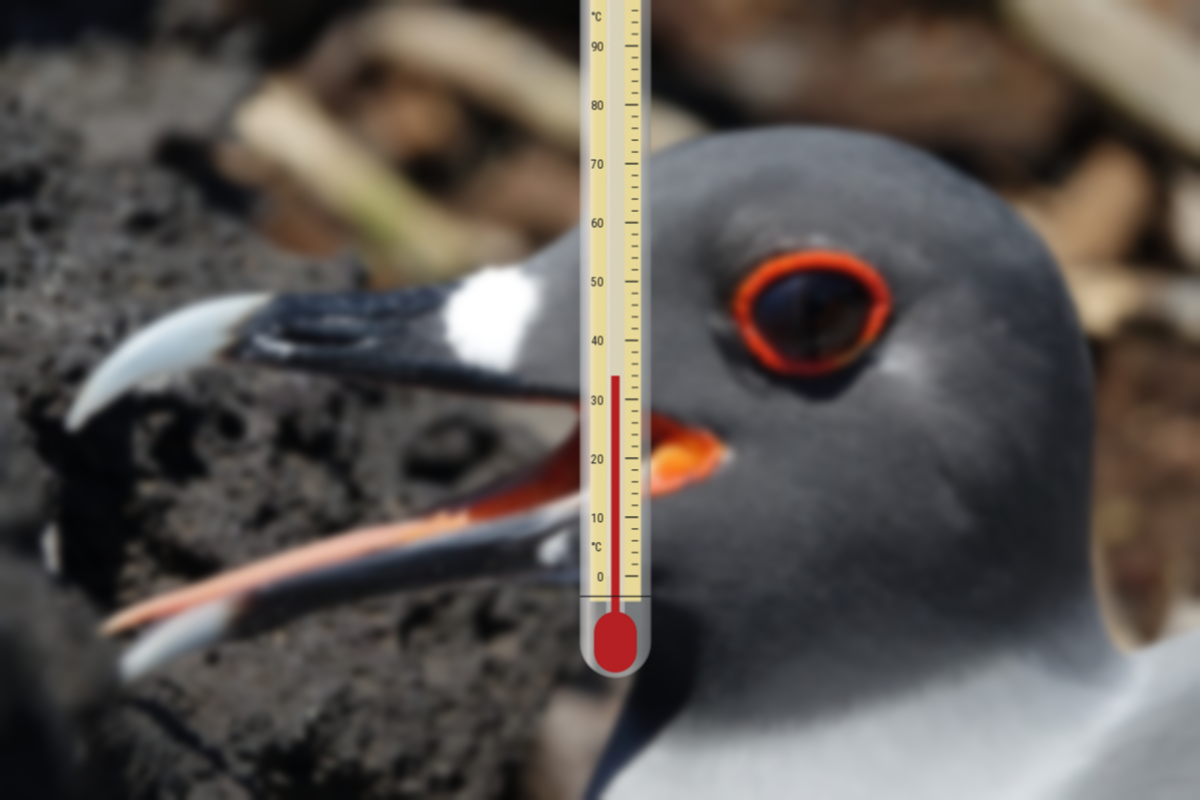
34 °C
